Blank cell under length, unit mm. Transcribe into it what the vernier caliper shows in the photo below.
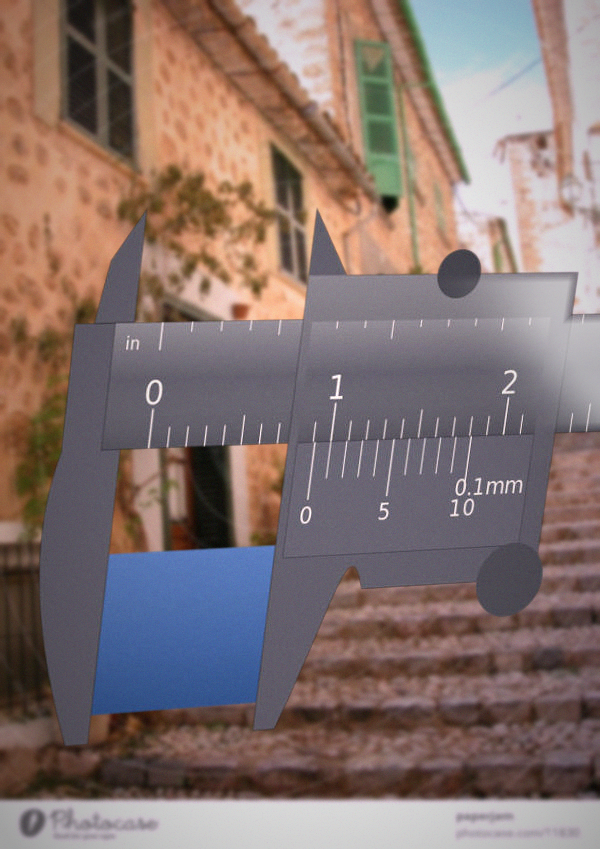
9.1 mm
